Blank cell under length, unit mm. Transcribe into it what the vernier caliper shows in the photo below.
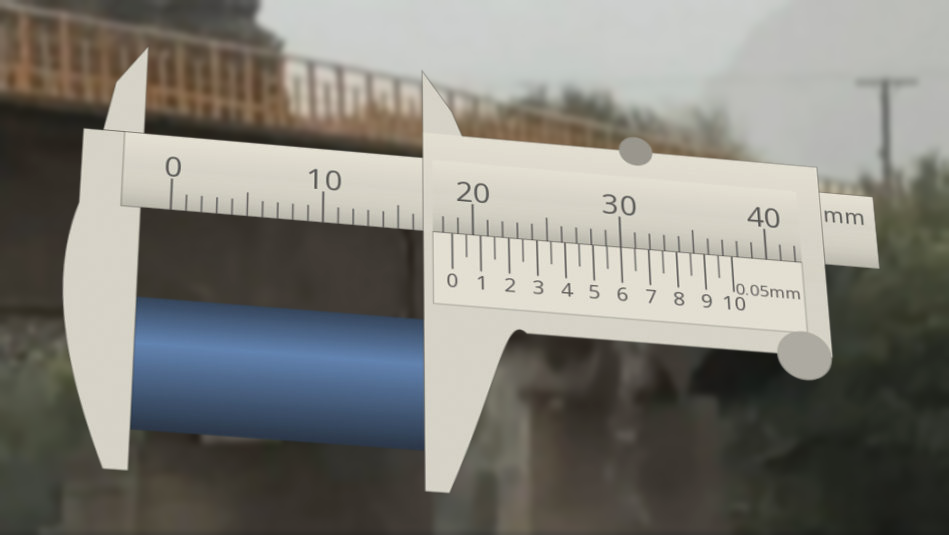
18.6 mm
